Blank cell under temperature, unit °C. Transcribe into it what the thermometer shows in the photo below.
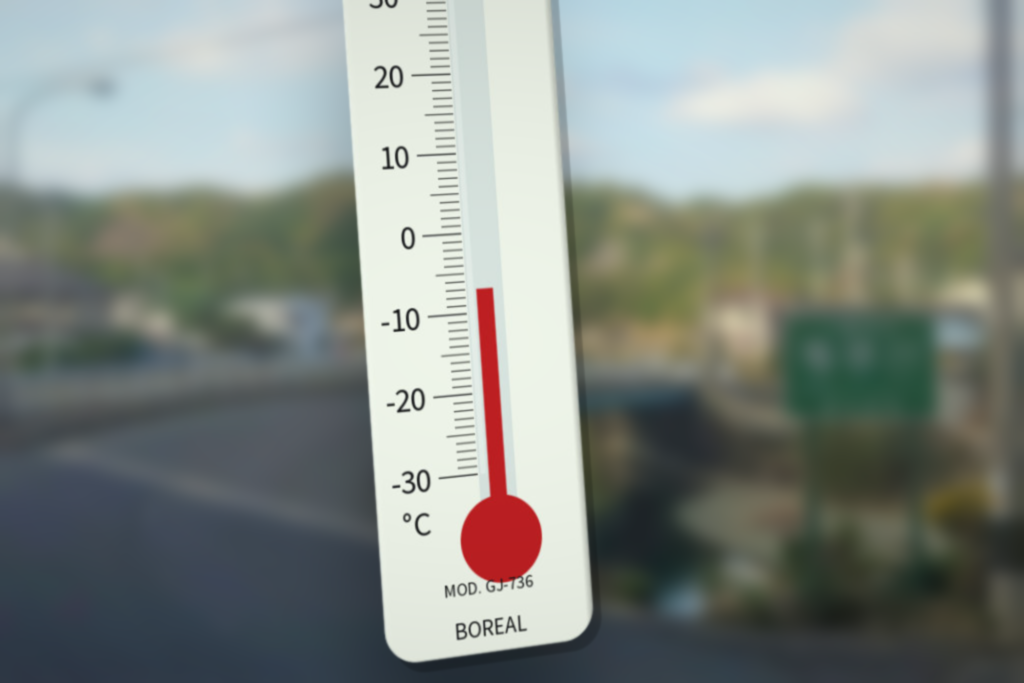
-7 °C
